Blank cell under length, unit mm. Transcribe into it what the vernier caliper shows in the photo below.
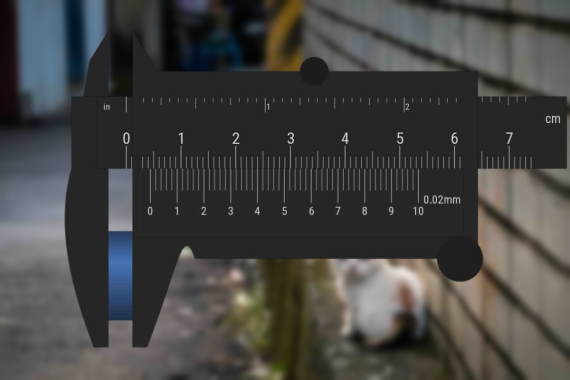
4.4 mm
